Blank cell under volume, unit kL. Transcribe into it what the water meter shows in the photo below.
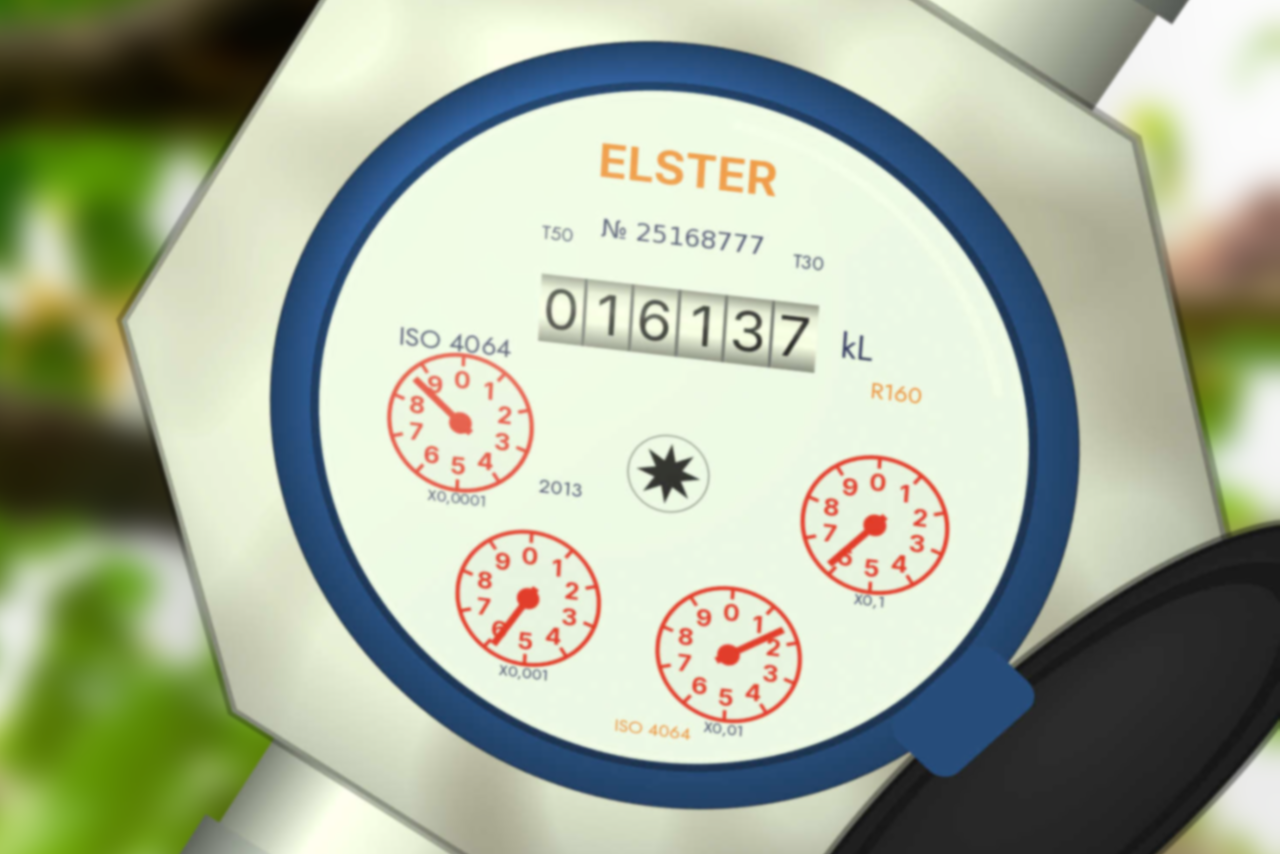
16137.6158 kL
